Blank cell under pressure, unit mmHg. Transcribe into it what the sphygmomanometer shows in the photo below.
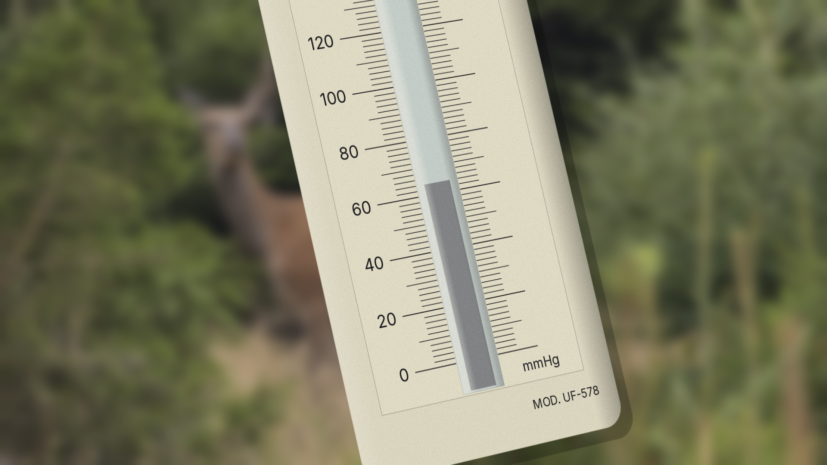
64 mmHg
